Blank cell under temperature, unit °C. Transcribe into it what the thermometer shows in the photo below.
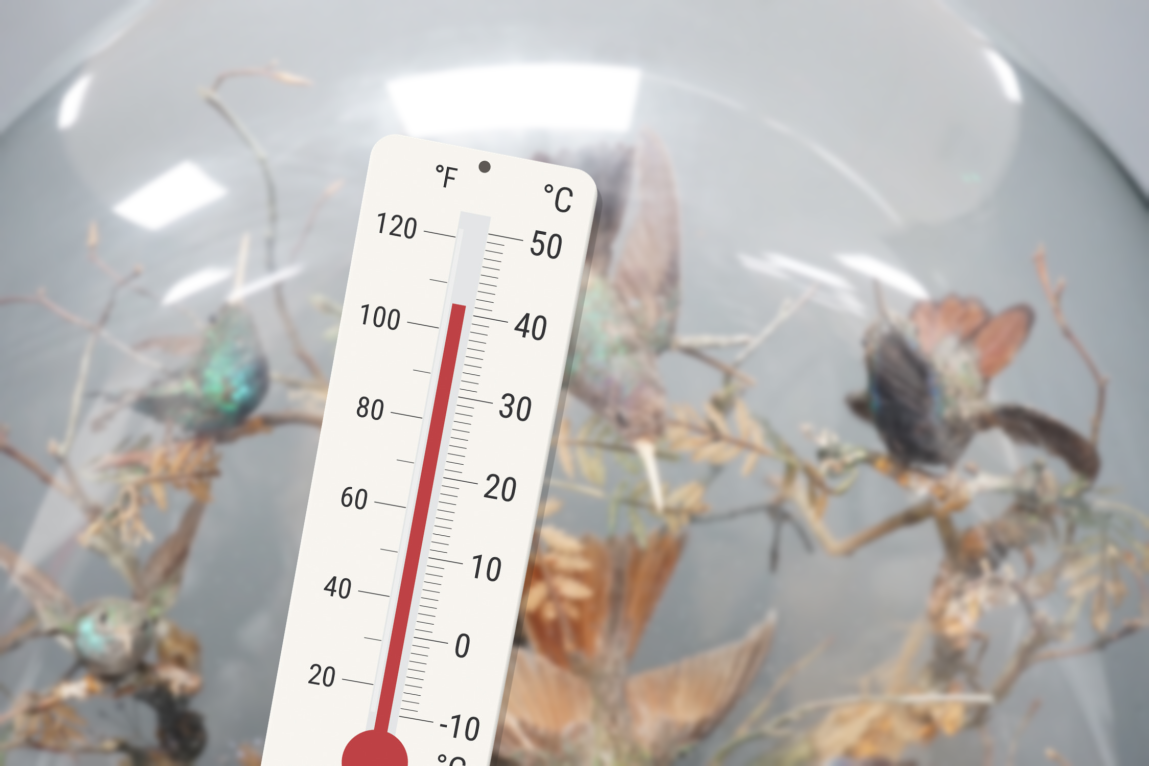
41 °C
